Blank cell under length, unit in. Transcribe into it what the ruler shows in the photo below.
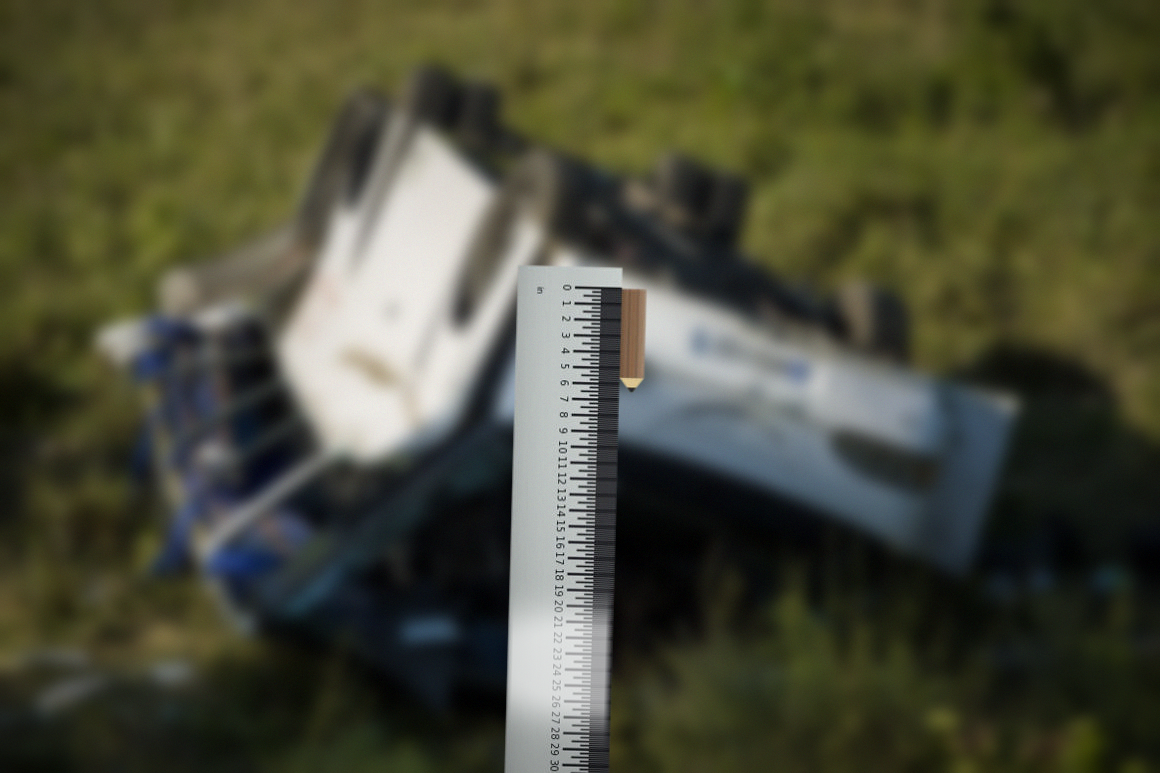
6.5 in
